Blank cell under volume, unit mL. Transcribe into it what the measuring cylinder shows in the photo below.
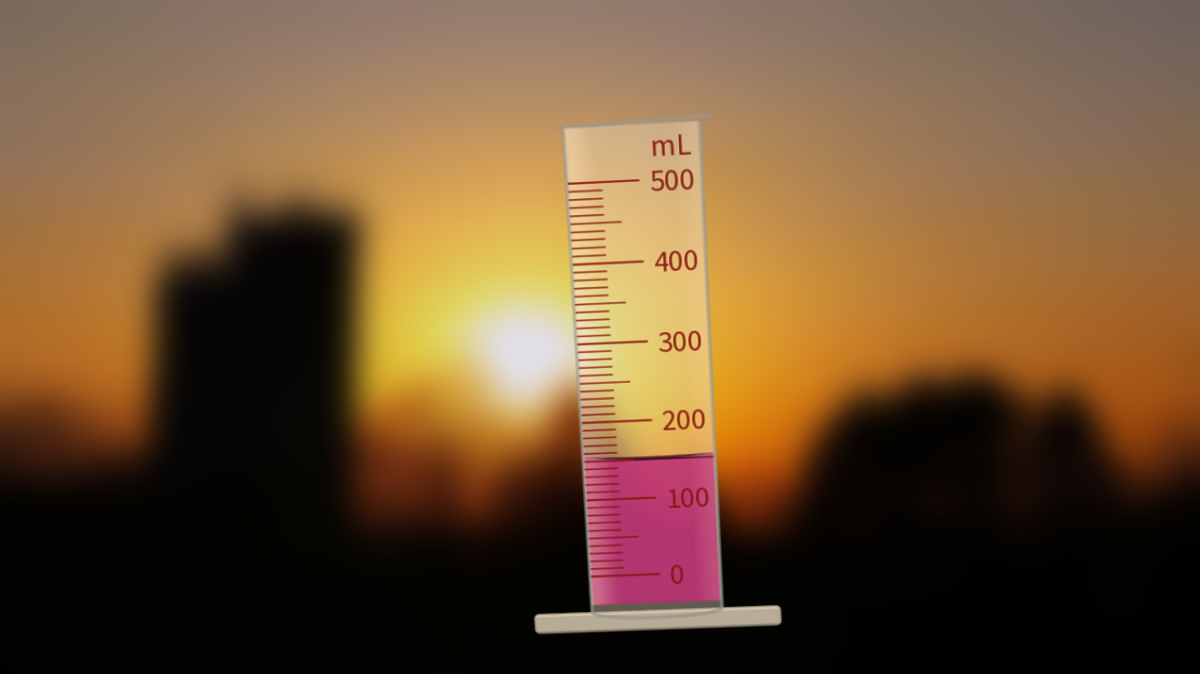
150 mL
